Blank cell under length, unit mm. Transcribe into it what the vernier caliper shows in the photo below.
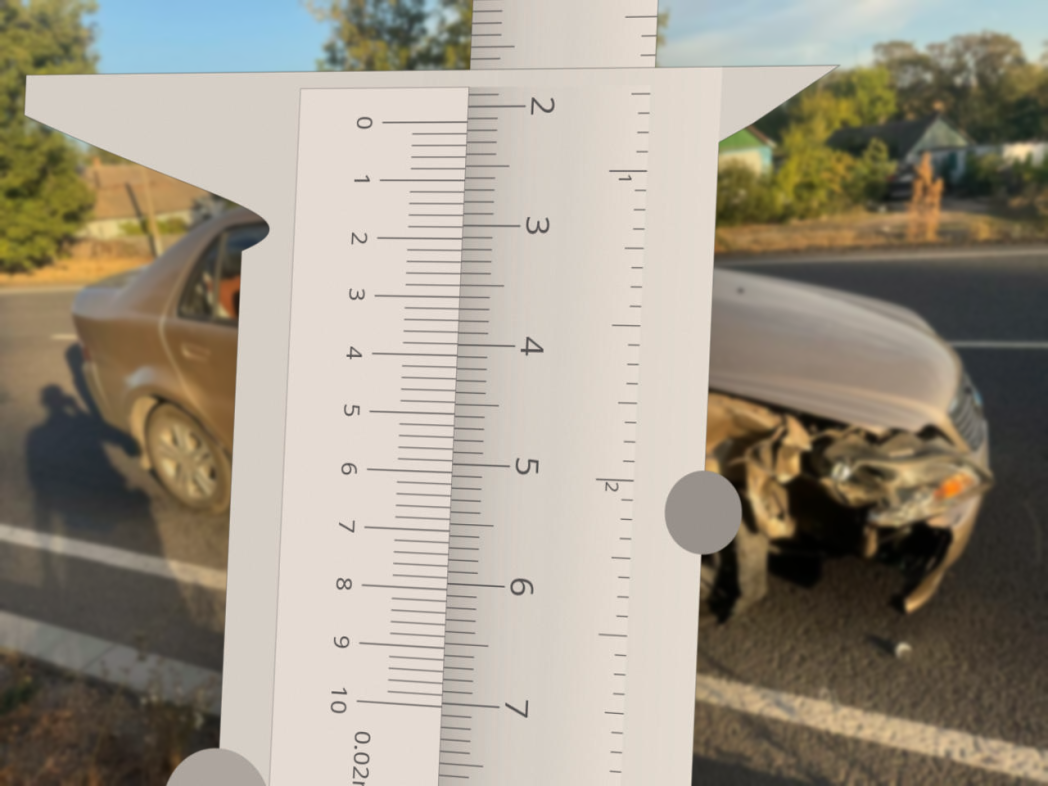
21.3 mm
